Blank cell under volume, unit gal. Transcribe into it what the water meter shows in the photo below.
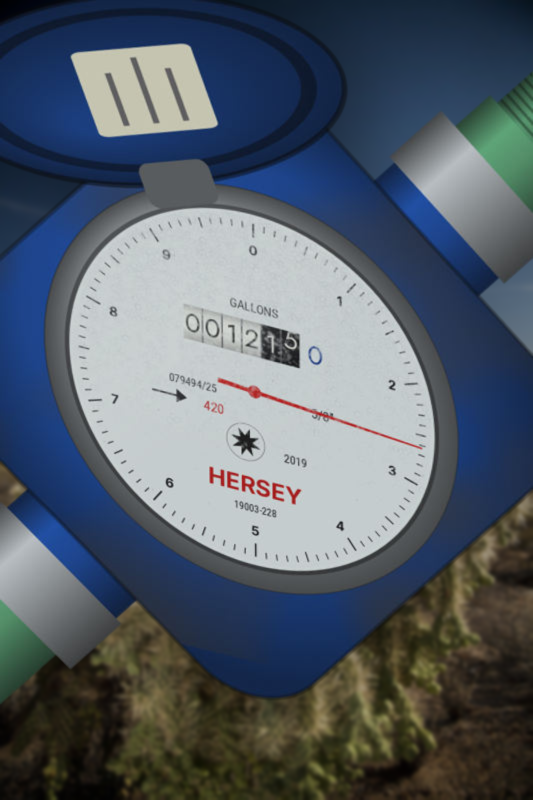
12152.6 gal
